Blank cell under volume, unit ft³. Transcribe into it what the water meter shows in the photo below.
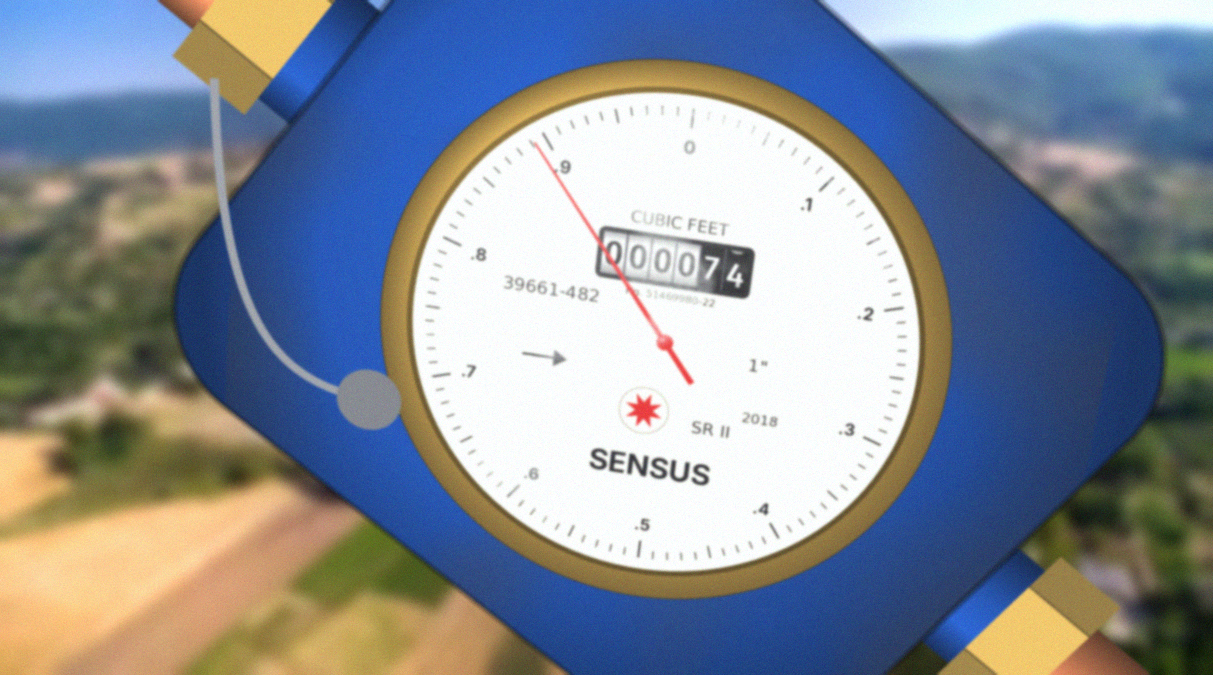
73.89 ft³
